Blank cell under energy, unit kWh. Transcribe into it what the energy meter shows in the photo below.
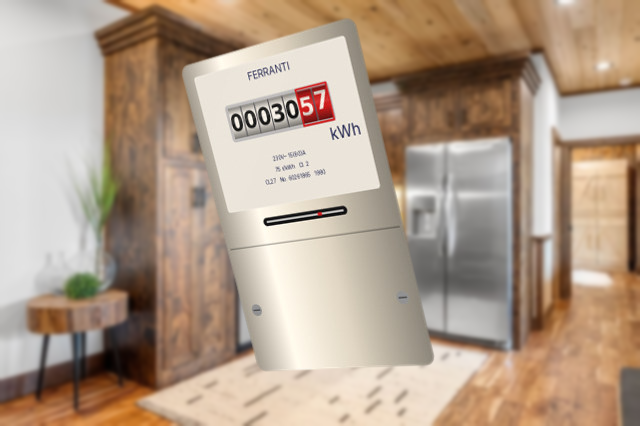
30.57 kWh
